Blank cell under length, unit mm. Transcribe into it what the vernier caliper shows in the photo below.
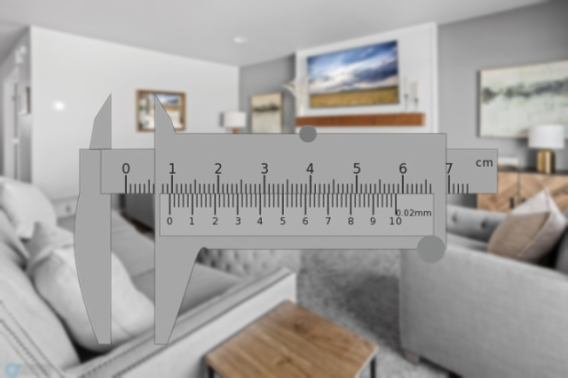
9.5 mm
